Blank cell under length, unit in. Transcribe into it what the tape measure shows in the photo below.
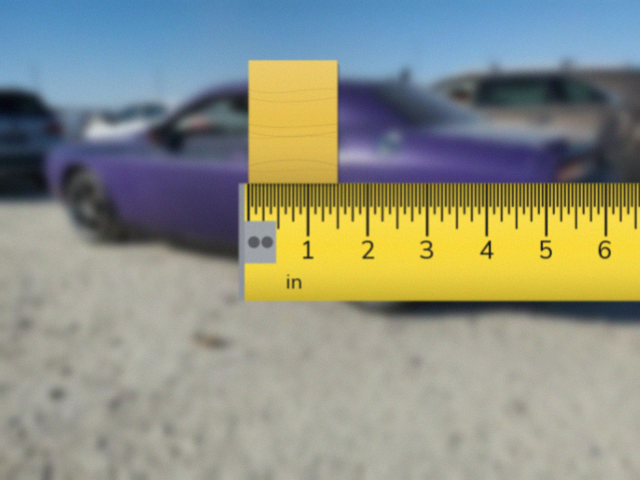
1.5 in
